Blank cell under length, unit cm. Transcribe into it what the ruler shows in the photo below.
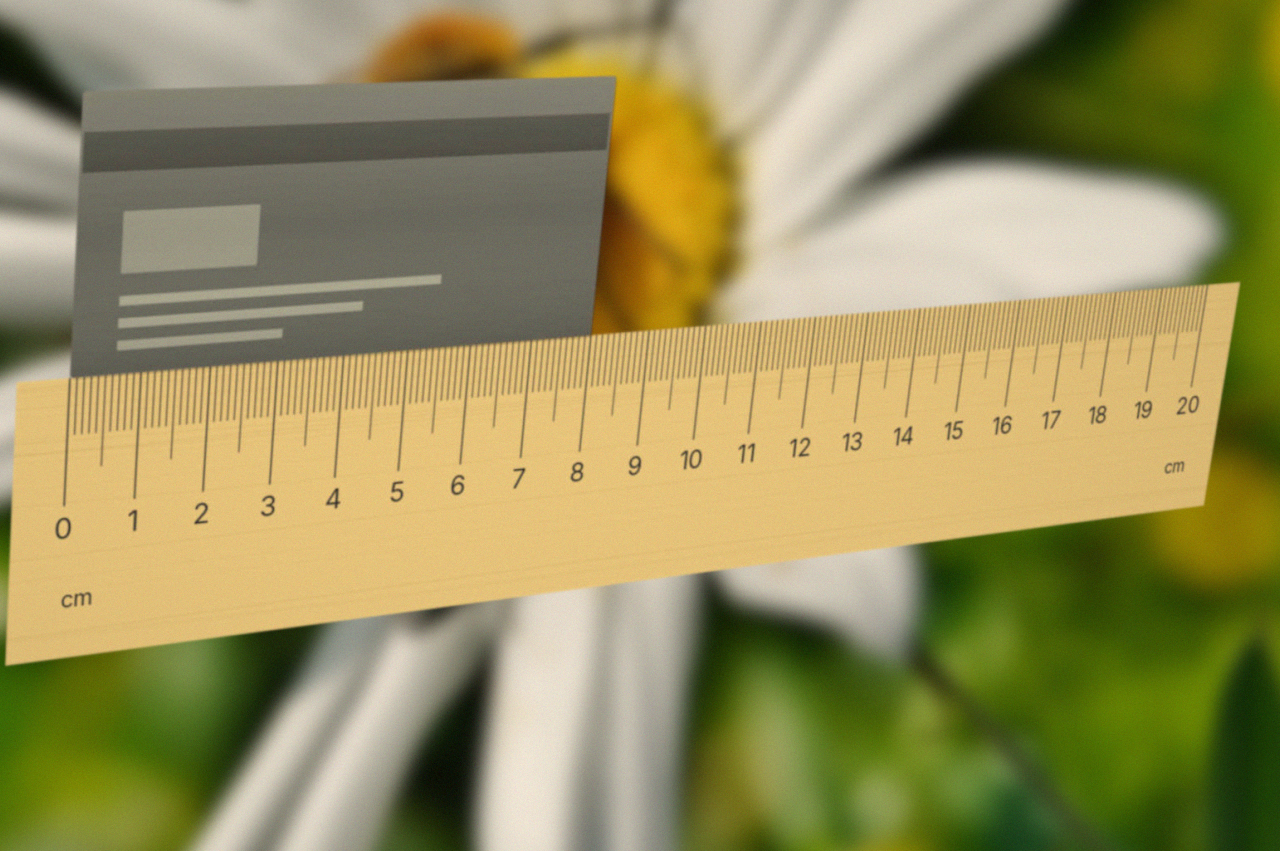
8 cm
